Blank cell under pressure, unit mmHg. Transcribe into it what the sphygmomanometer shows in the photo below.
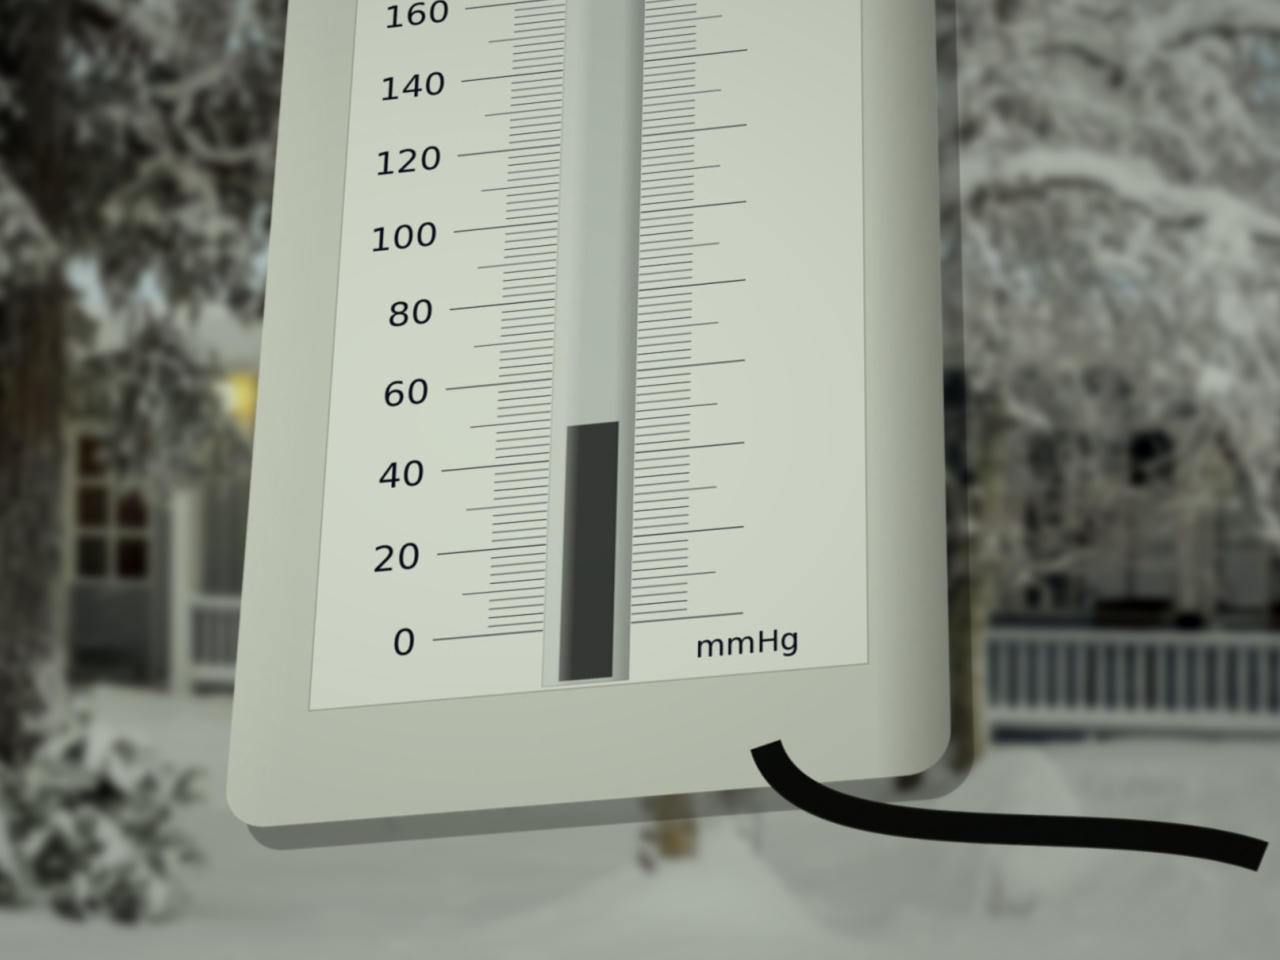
48 mmHg
